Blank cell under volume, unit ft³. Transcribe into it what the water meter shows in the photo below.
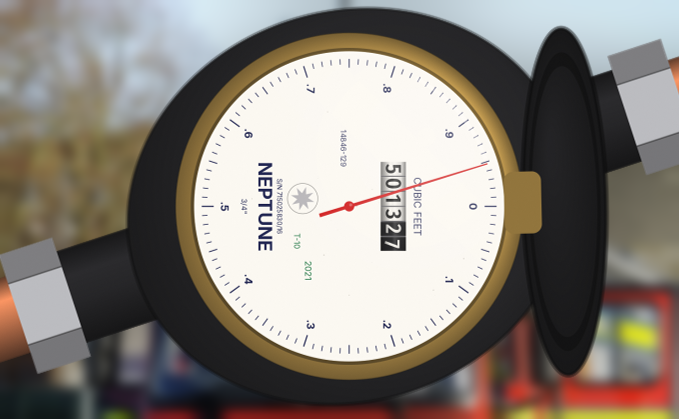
501326.95 ft³
